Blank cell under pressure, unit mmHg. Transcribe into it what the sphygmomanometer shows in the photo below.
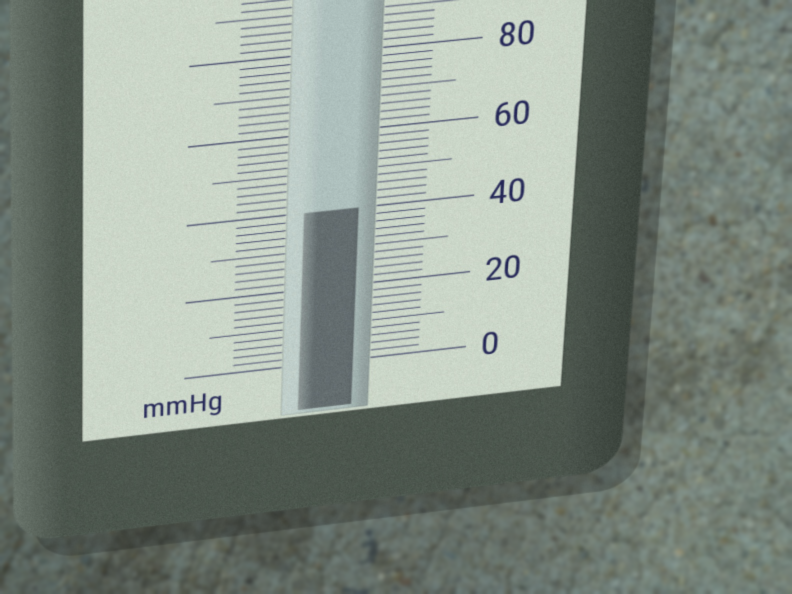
40 mmHg
